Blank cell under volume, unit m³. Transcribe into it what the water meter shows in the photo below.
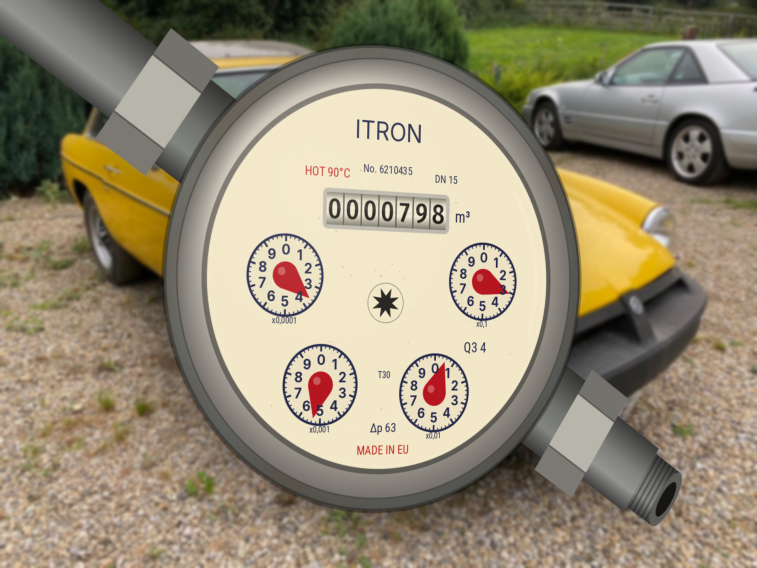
798.3053 m³
